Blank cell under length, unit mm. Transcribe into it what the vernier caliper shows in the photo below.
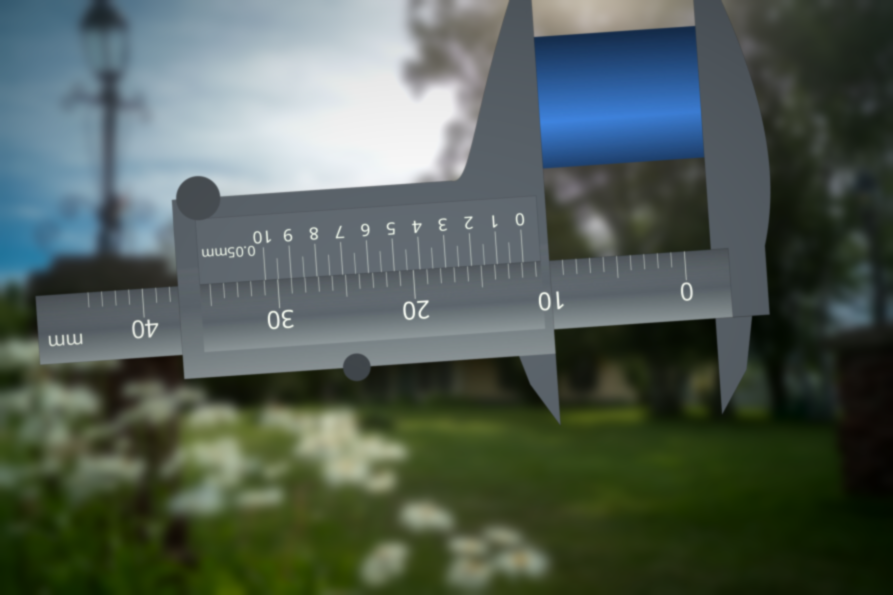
11.9 mm
